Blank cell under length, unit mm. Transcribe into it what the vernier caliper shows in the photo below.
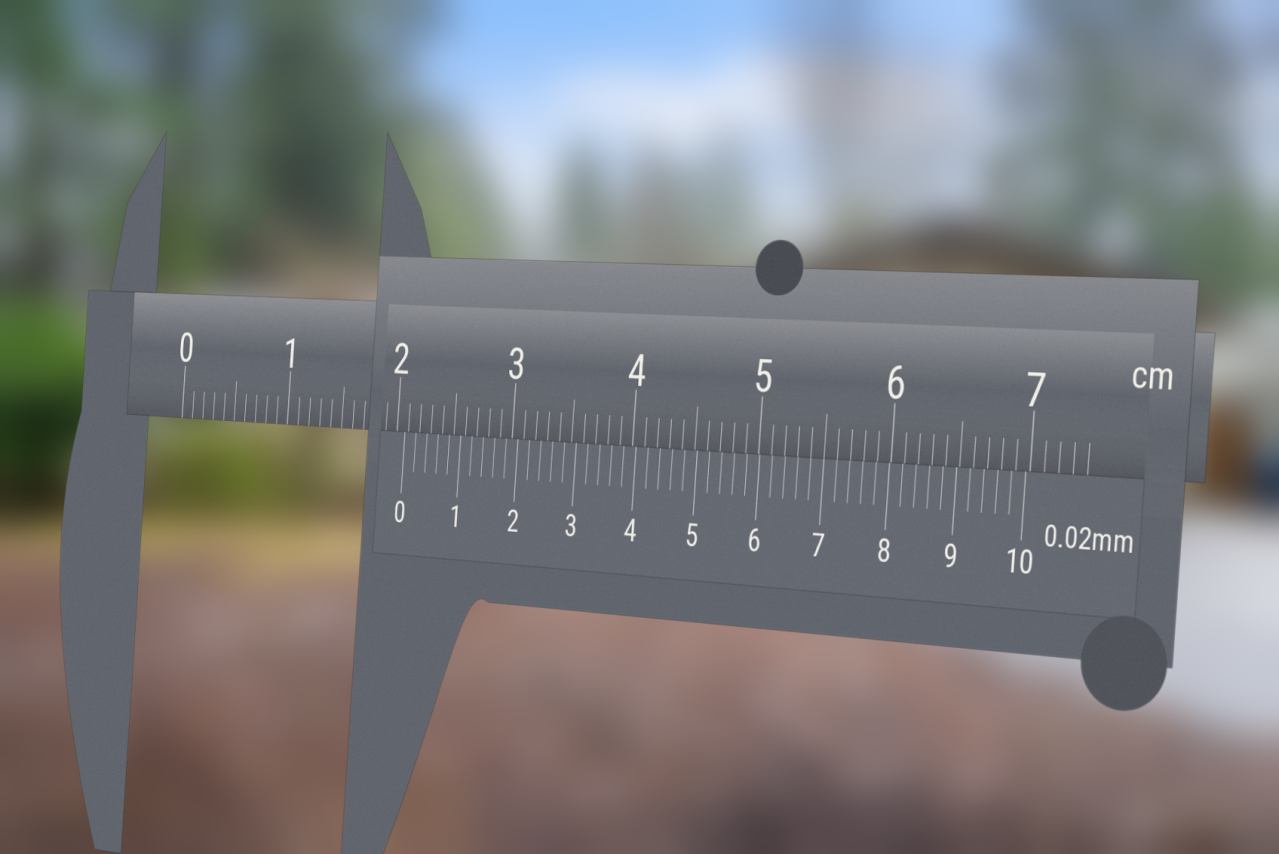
20.7 mm
